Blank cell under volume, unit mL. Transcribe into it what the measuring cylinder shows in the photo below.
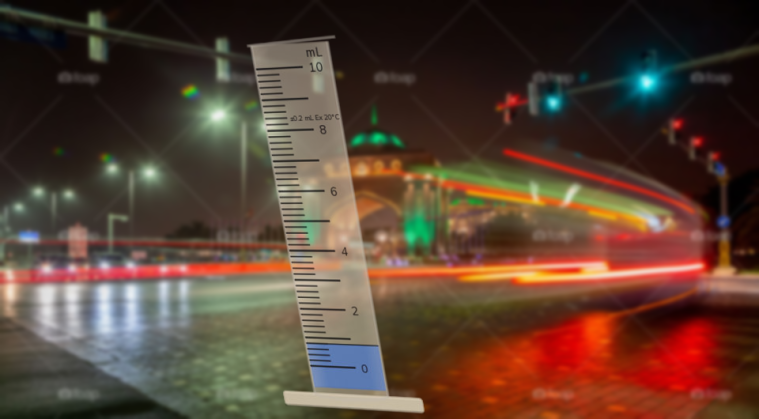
0.8 mL
